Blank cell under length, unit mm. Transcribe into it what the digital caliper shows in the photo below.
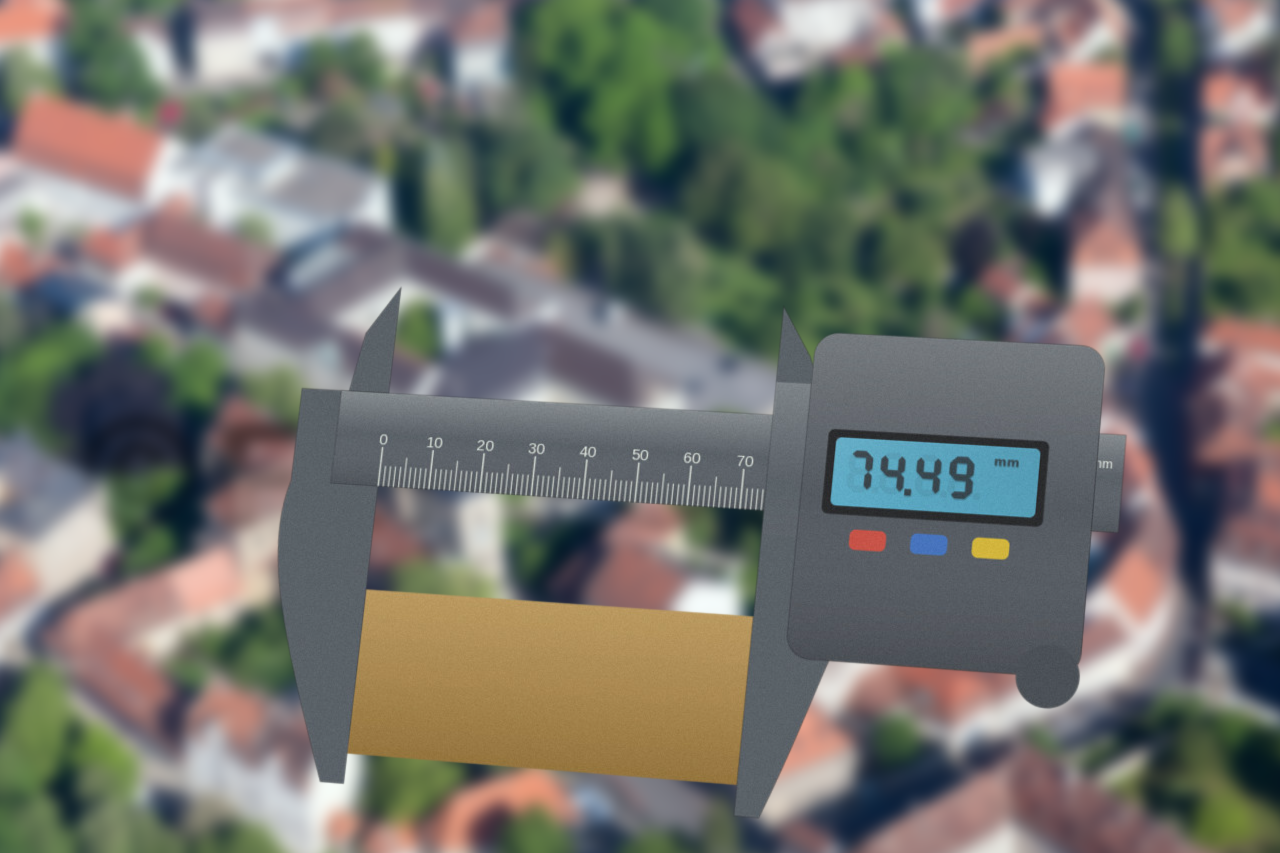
74.49 mm
